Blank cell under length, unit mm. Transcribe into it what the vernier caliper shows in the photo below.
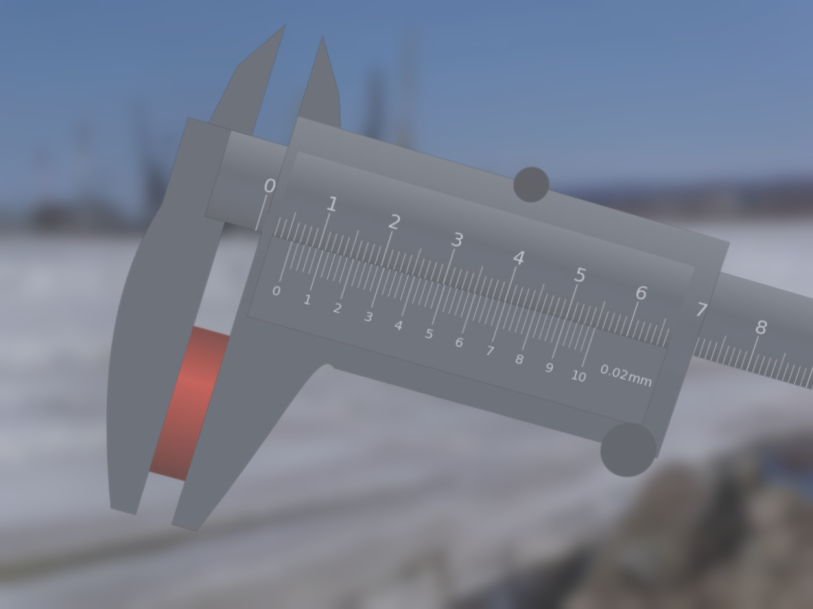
5.8 mm
